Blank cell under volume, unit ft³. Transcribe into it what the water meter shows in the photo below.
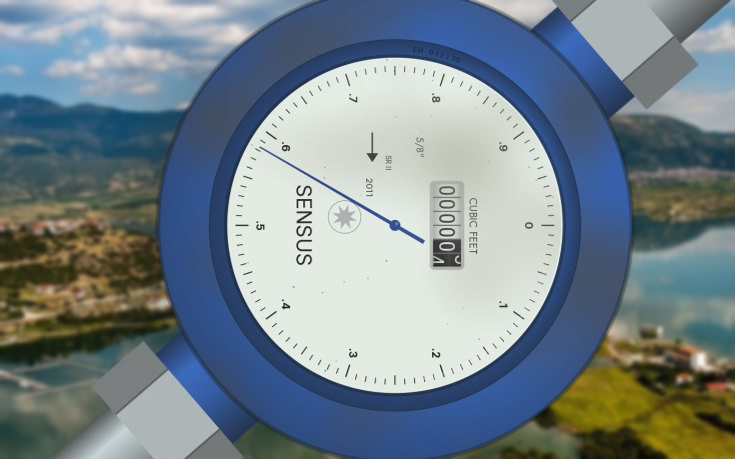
3.58 ft³
